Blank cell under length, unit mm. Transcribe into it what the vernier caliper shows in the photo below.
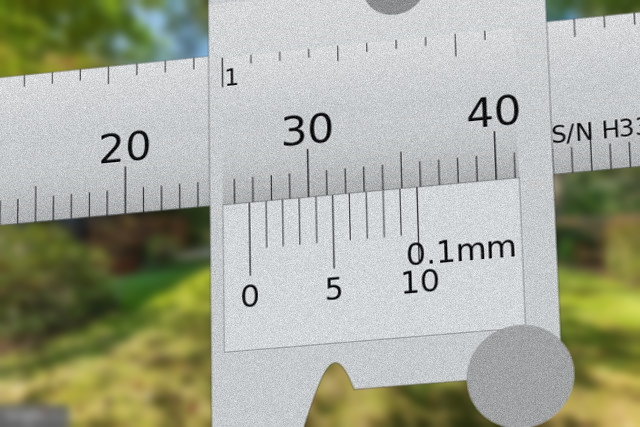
26.8 mm
